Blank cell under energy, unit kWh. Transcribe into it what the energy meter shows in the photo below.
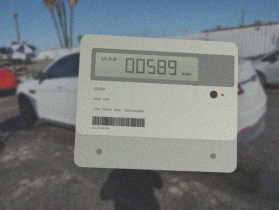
589 kWh
